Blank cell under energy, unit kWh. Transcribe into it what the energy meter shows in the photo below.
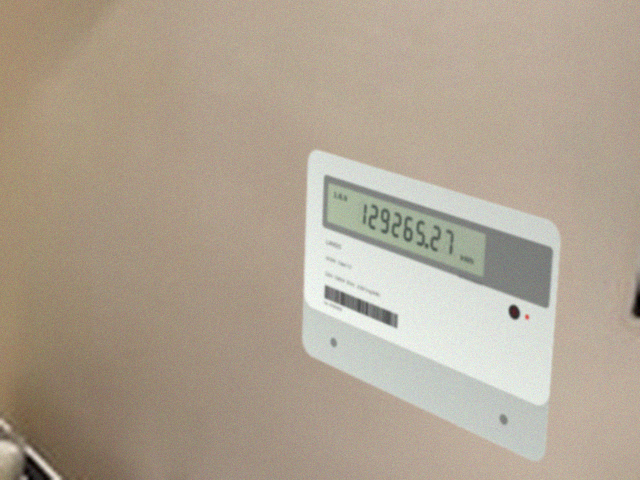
129265.27 kWh
